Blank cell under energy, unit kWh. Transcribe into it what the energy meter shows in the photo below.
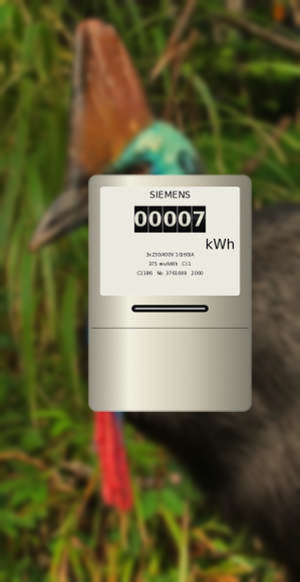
7 kWh
